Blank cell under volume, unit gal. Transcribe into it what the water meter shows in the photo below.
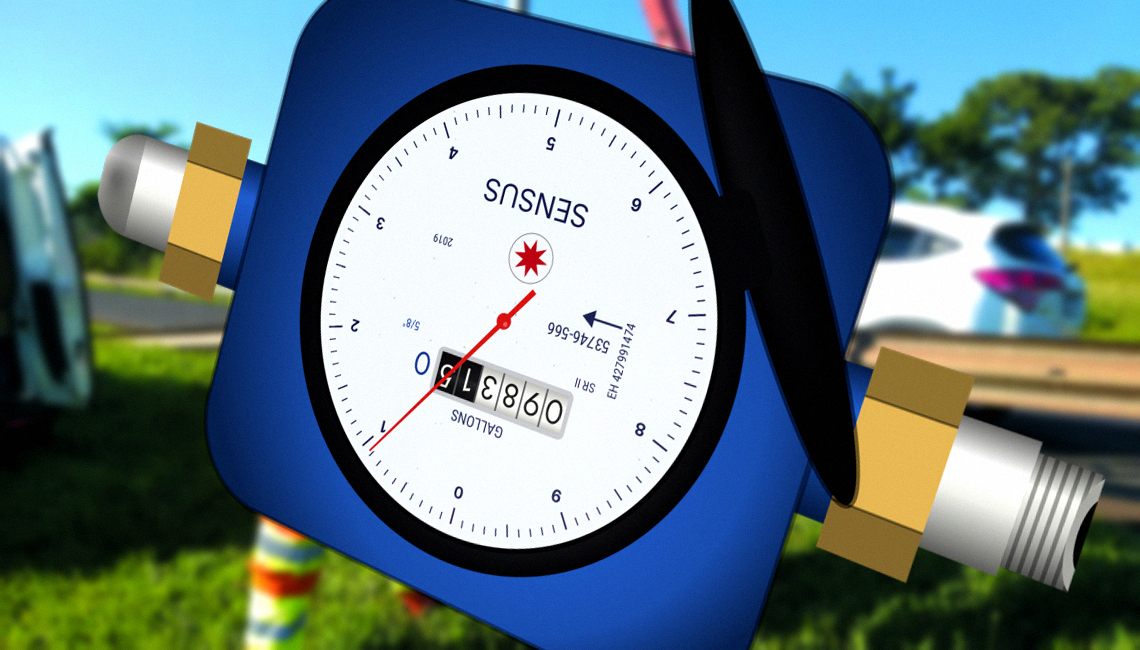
983150.9 gal
